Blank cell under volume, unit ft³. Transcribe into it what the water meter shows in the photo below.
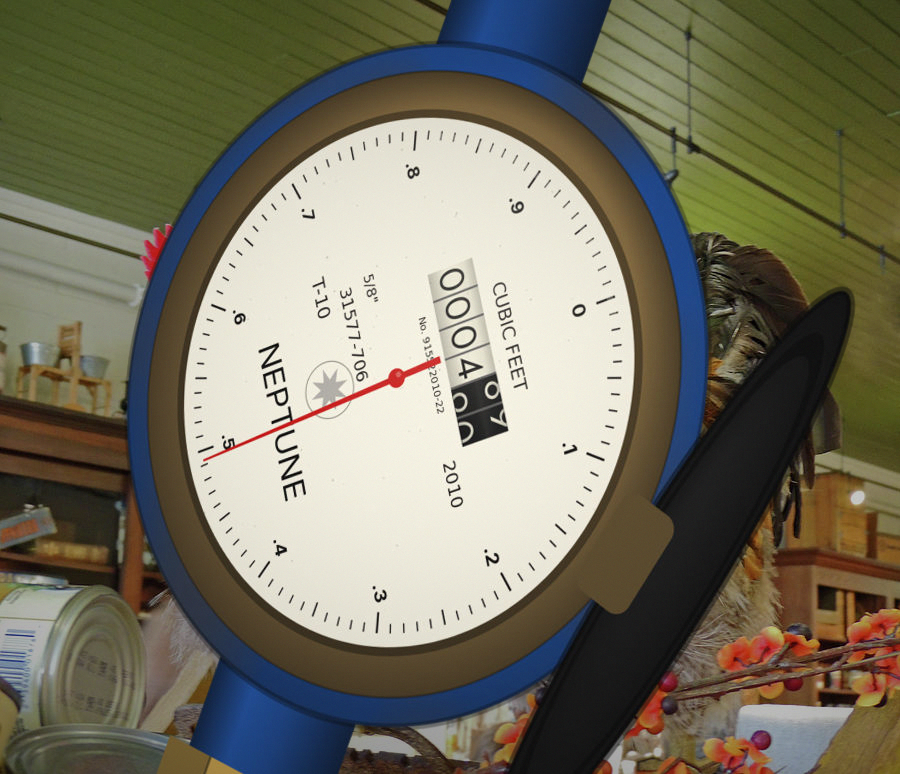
489.49 ft³
